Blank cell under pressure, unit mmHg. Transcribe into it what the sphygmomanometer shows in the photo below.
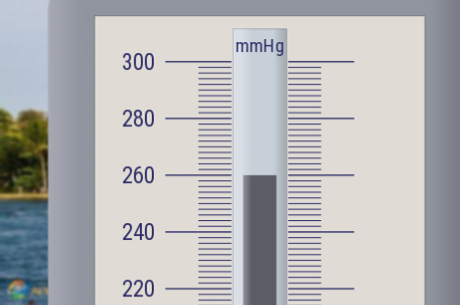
260 mmHg
